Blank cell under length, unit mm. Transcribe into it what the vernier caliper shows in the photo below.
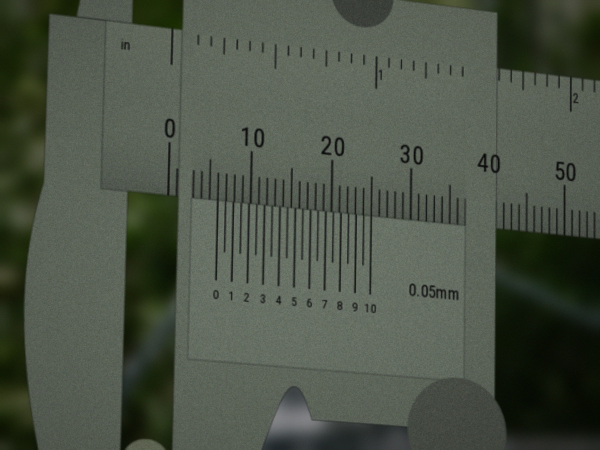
6.0 mm
